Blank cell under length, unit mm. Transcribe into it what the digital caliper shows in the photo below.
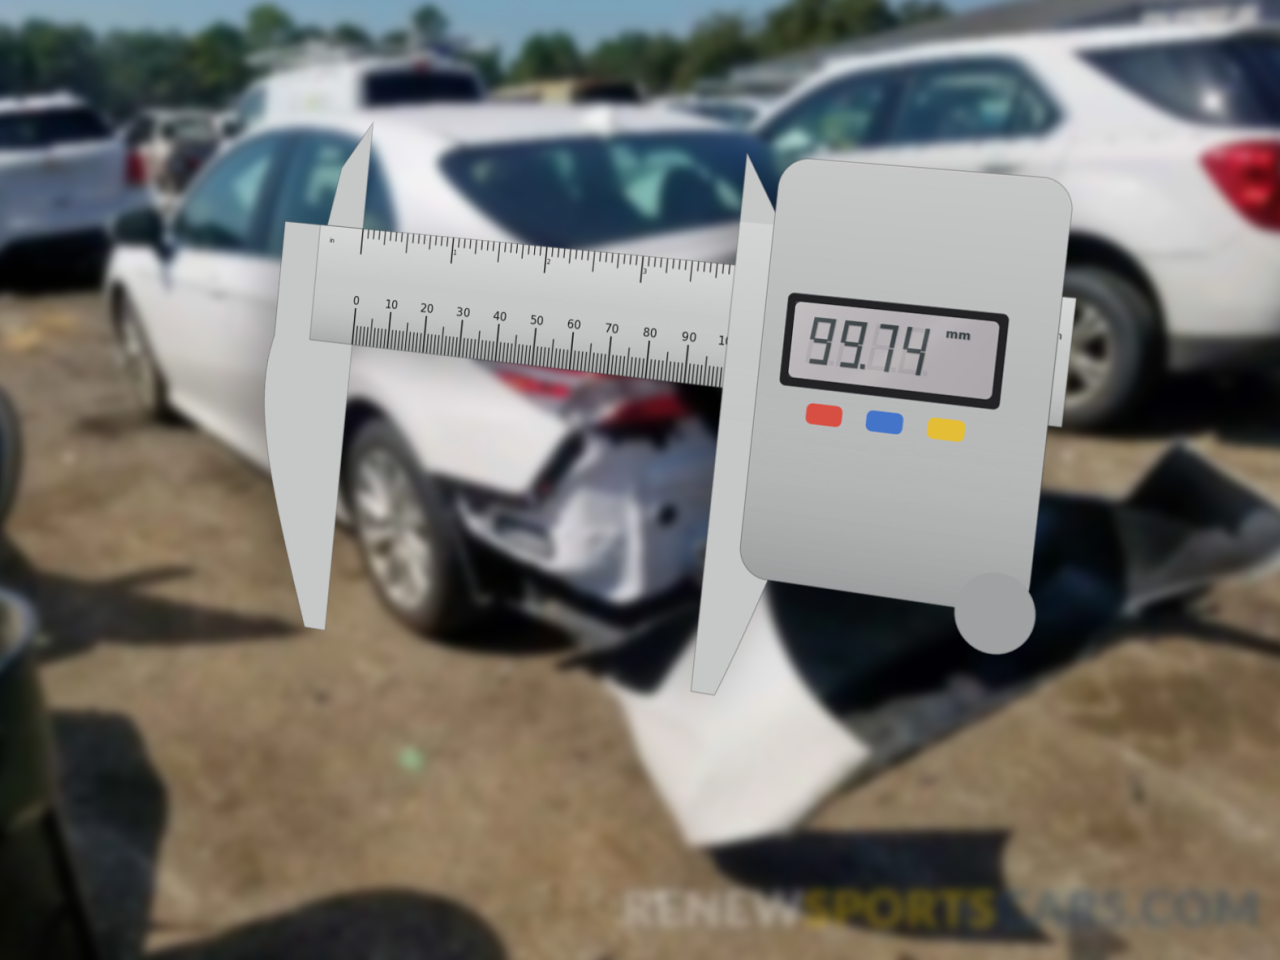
99.74 mm
